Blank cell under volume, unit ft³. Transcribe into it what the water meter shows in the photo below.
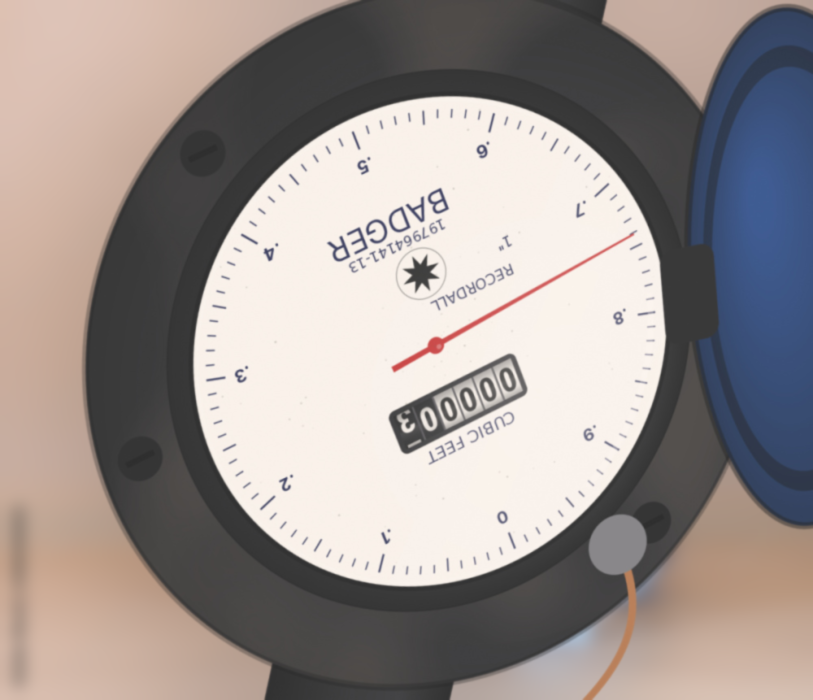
2.74 ft³
